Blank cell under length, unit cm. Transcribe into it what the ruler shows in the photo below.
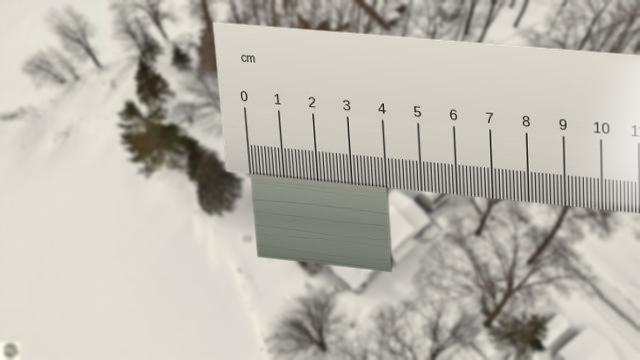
4 cm
